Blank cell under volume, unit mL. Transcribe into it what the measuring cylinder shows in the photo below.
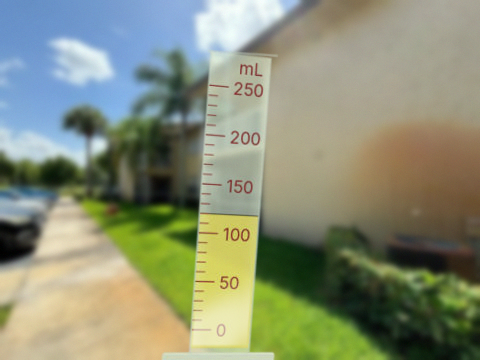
120 mL
